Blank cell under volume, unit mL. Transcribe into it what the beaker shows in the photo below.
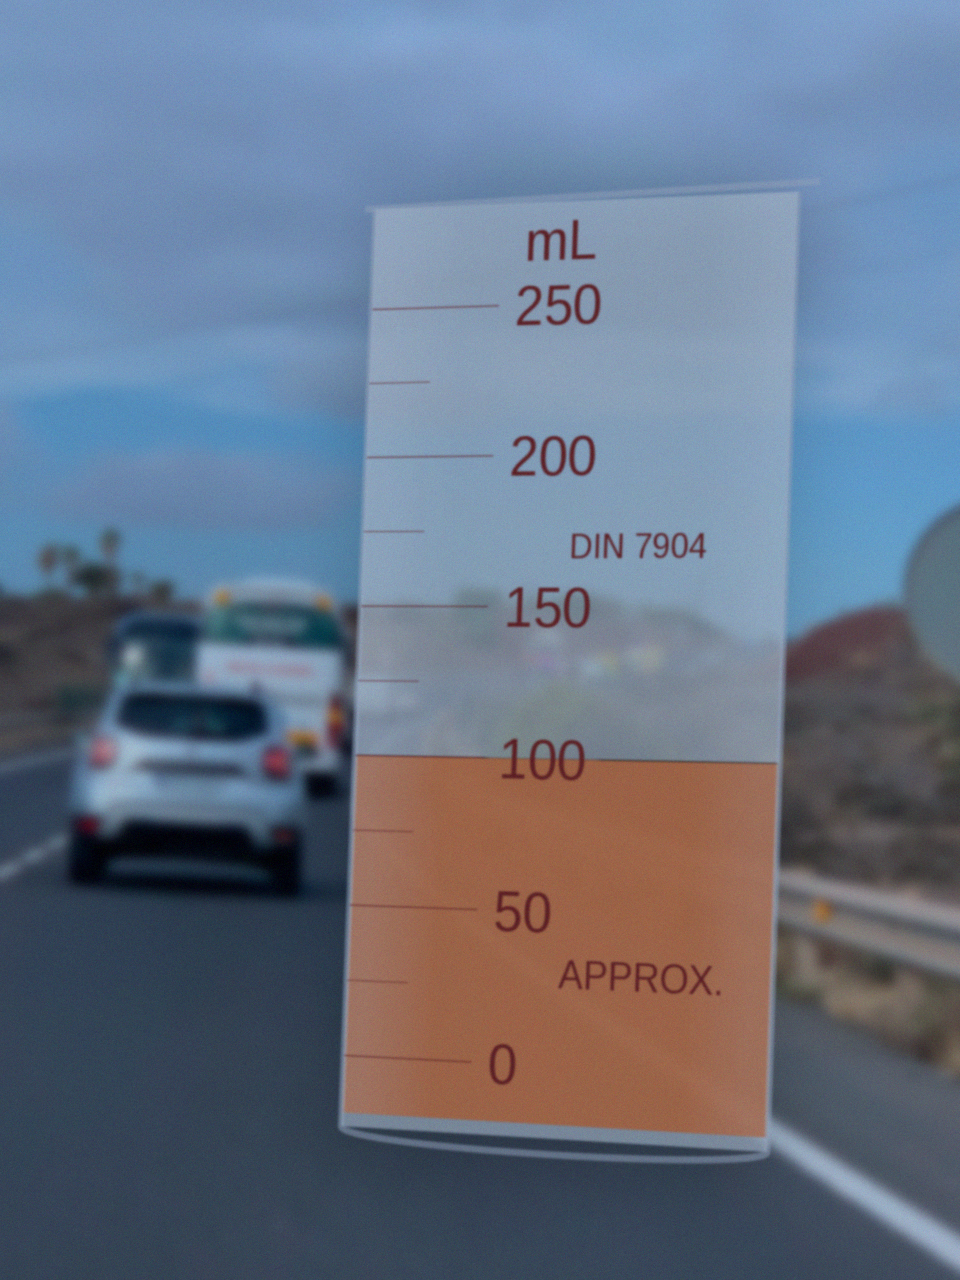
100 mL
